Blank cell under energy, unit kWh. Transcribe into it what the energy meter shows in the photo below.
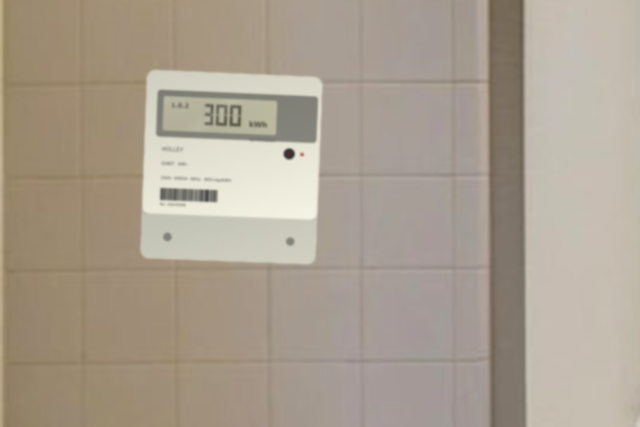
300 kWh
